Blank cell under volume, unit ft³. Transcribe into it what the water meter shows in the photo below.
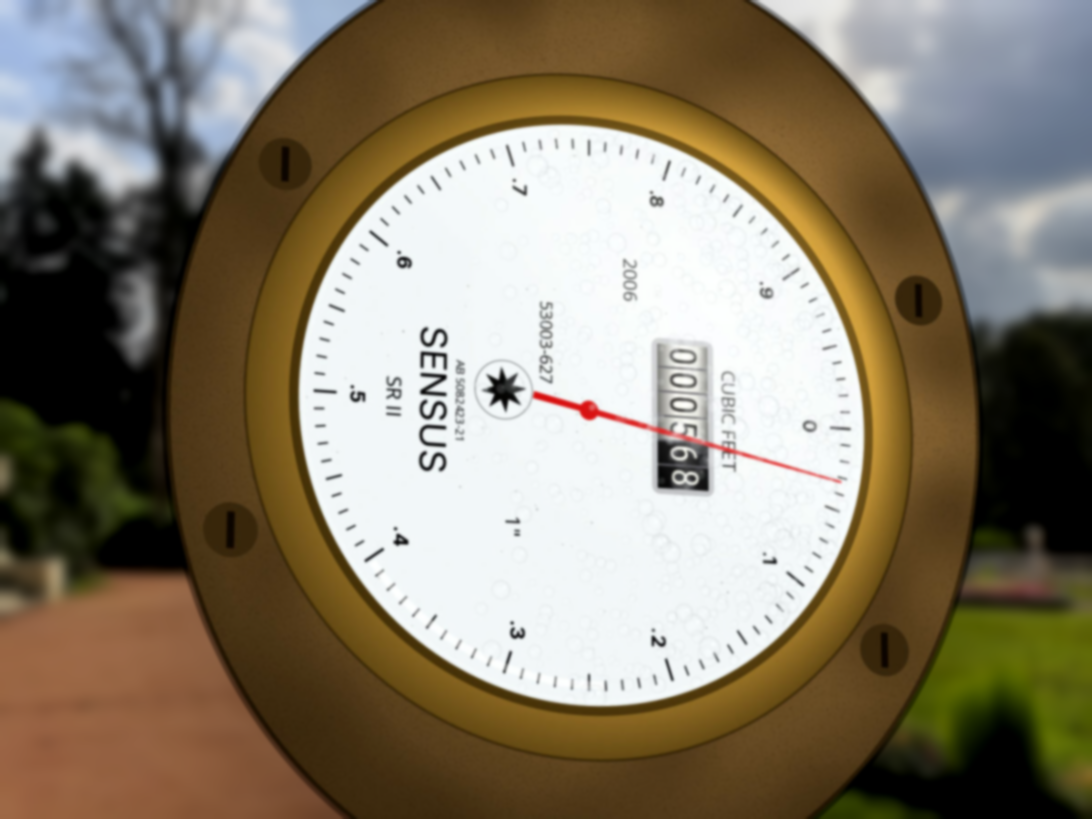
568.03 ft³
